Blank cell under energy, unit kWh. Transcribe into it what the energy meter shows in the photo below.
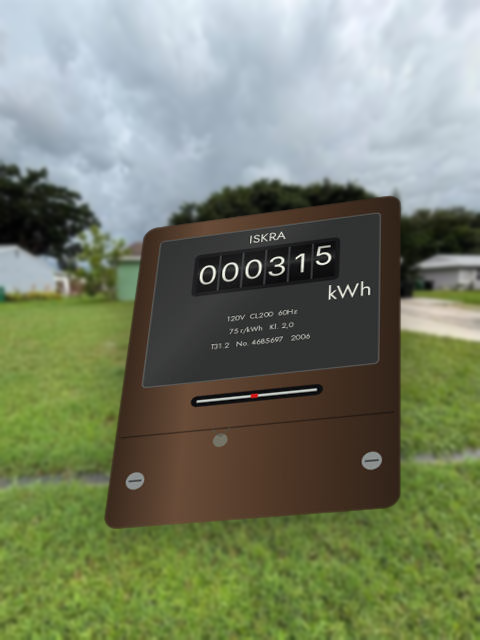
315 kWh
